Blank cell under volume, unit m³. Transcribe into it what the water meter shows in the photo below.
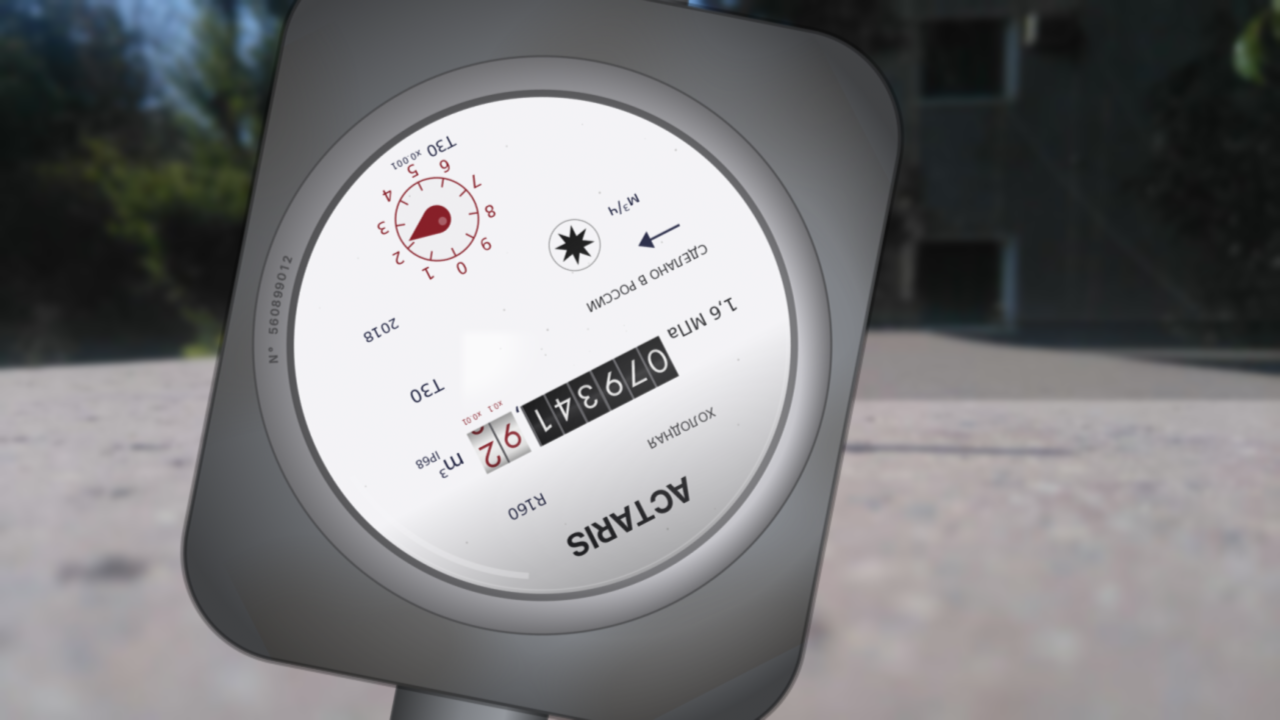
79341.922 m³
